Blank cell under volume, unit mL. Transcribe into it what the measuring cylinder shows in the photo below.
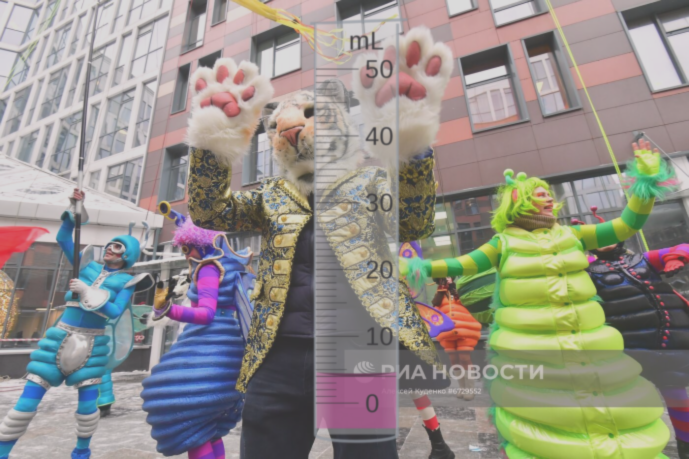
4 mL
